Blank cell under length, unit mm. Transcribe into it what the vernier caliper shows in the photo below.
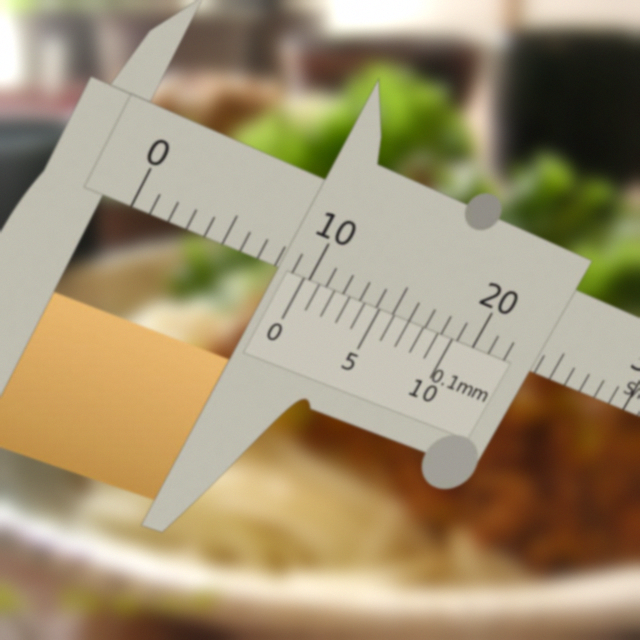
9.7 mm
